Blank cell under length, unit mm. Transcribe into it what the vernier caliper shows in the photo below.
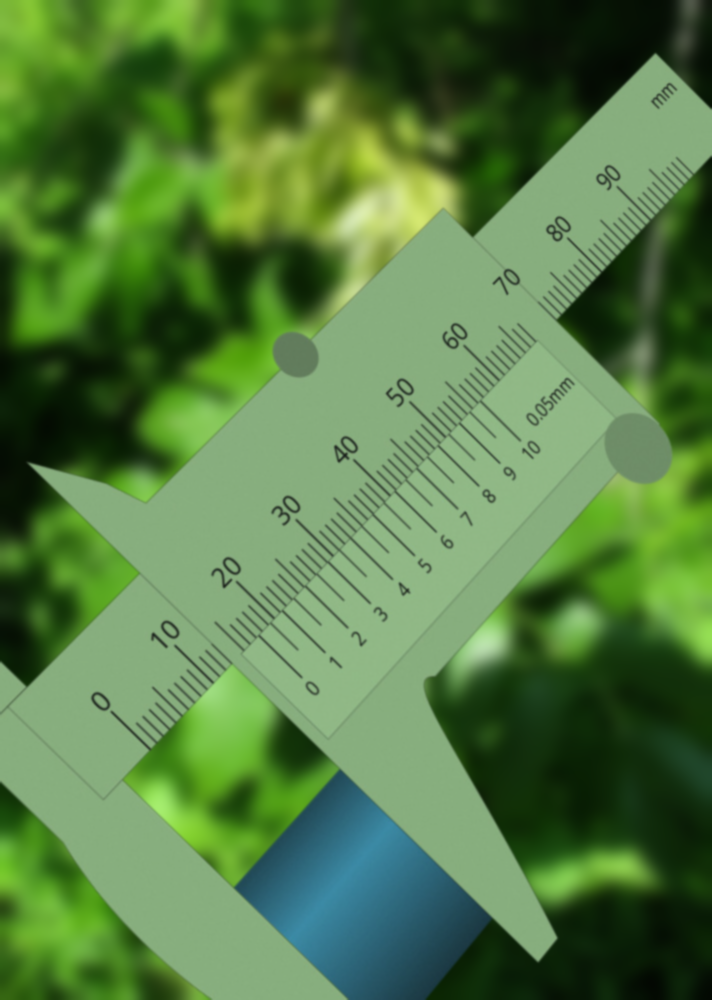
17.4 mm
